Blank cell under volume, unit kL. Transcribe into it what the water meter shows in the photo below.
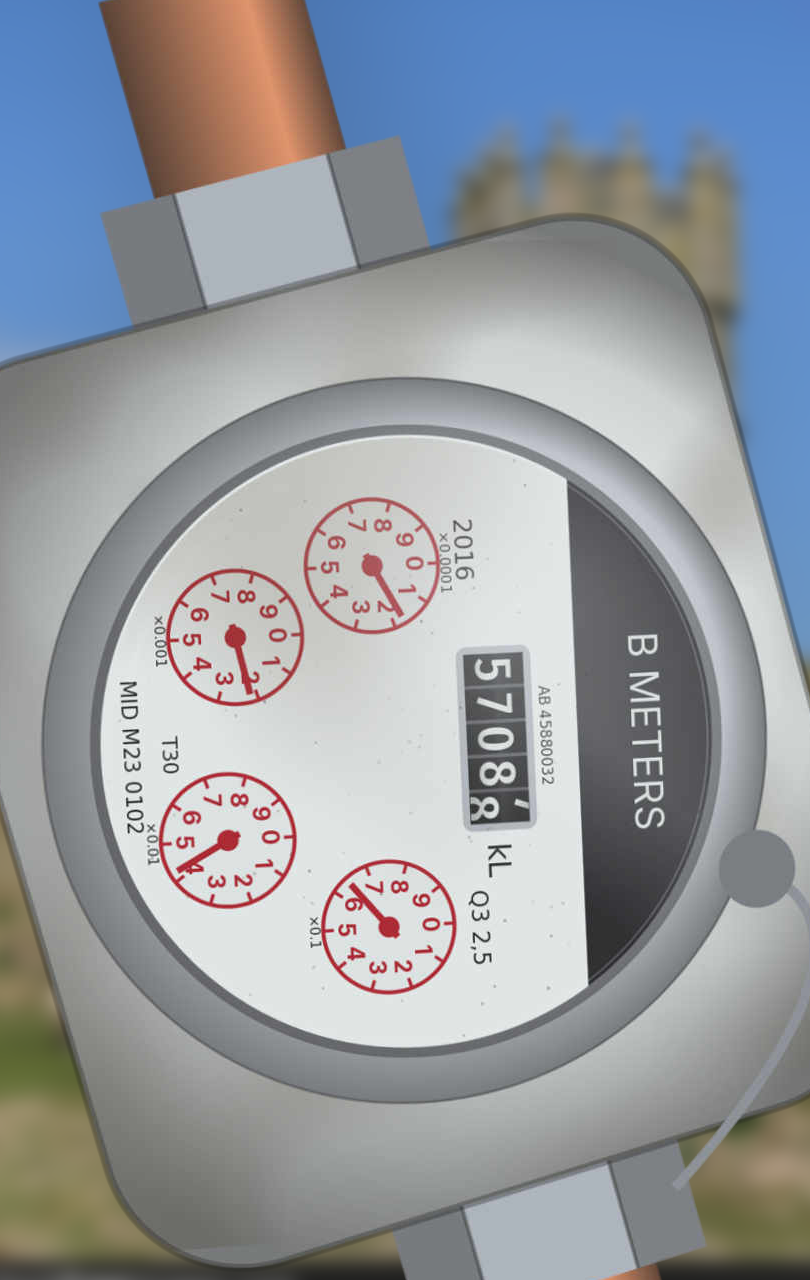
57087.6421 kL
